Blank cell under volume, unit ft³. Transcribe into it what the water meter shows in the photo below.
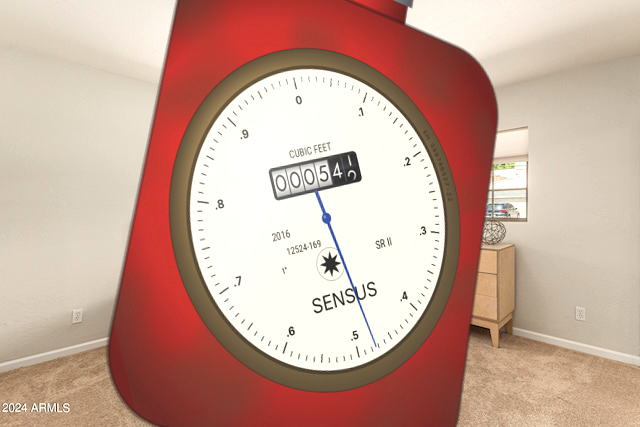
541.47 ft³
